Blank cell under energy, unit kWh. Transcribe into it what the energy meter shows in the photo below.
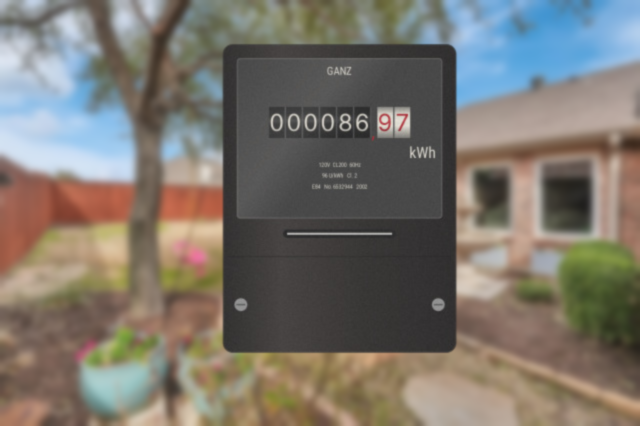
86.97 kWh
